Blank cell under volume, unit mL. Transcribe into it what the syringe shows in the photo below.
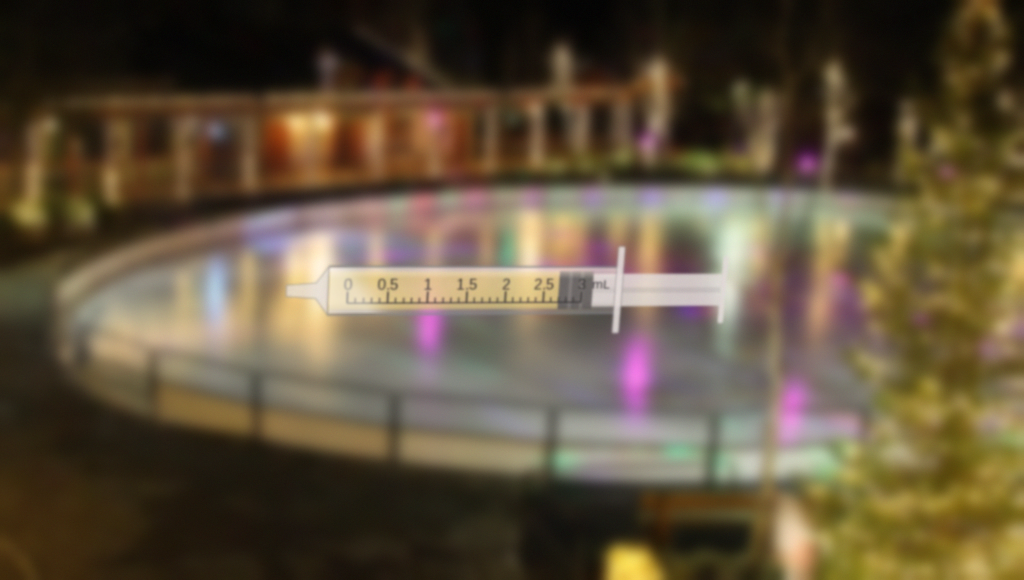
2.7 mL
